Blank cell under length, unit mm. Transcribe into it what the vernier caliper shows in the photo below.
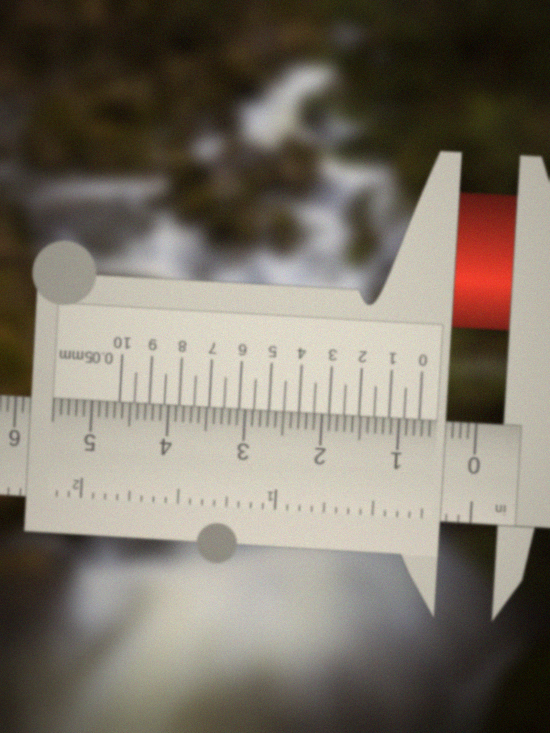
7.4 mm
